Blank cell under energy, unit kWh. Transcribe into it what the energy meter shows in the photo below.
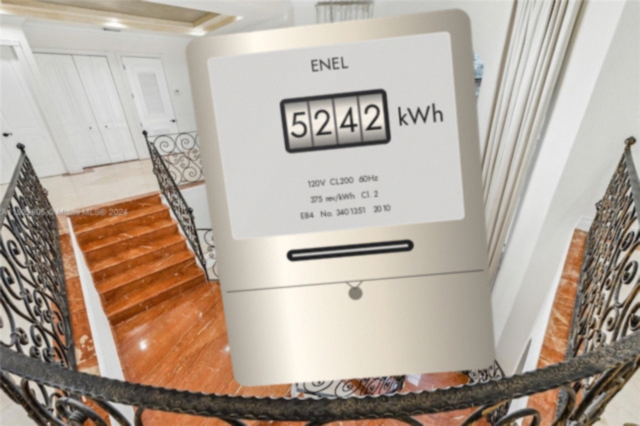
5242 kWh
